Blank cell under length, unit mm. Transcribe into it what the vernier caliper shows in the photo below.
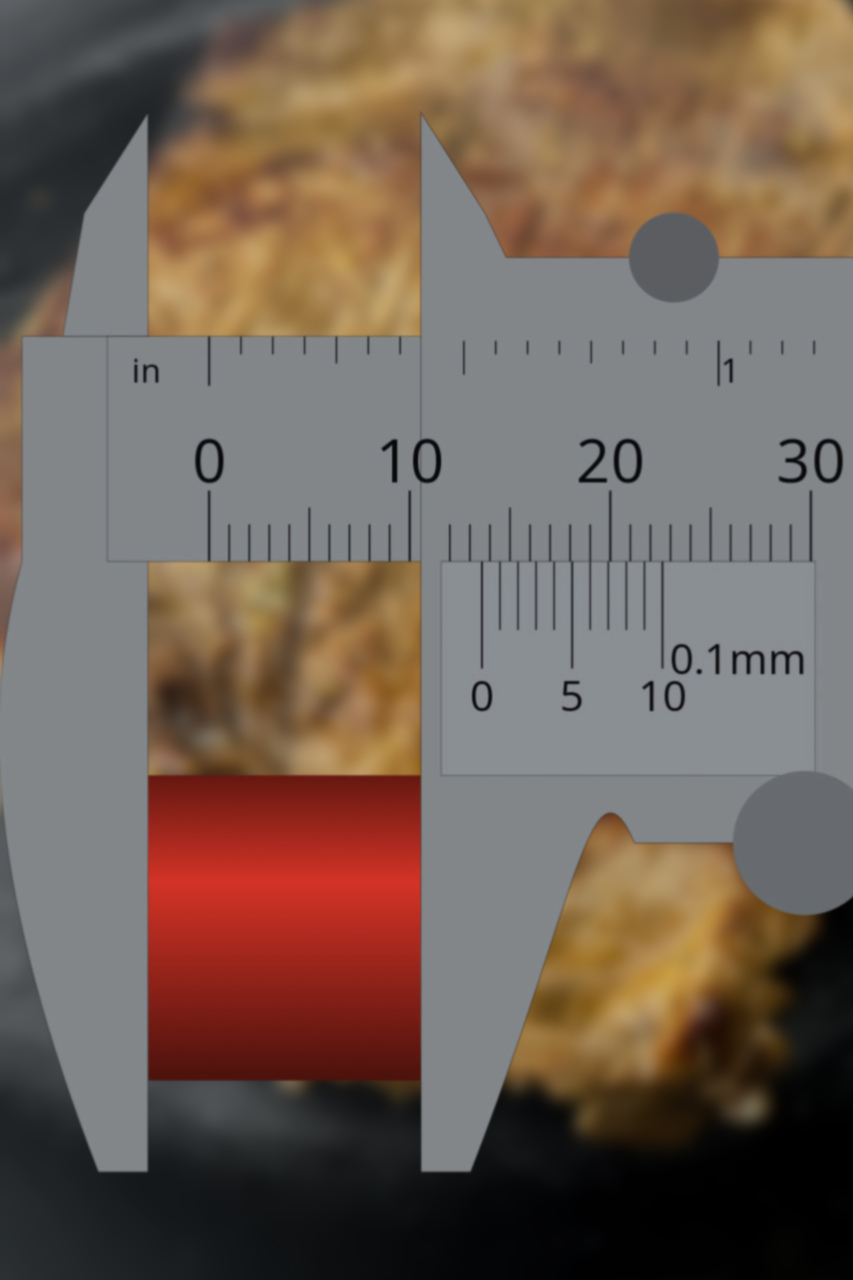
13.6 mm
